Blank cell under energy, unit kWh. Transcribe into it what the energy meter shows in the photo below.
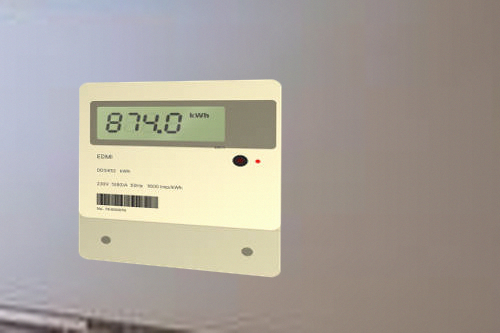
874.0 kWh
